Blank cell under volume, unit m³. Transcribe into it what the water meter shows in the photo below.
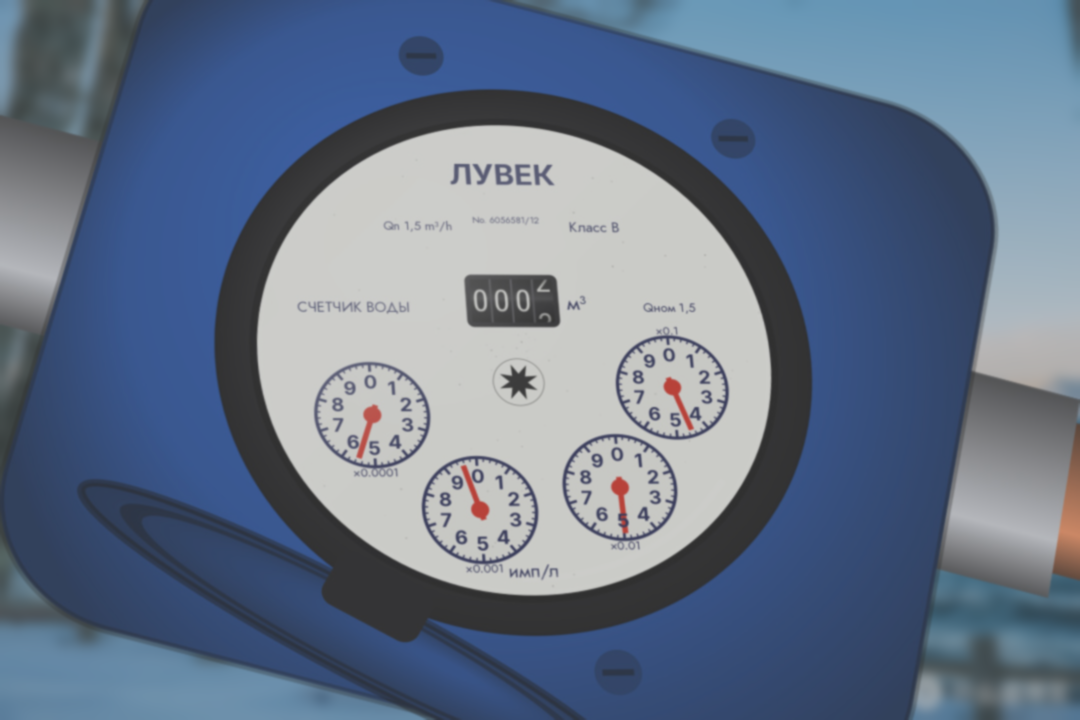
2.4495 m³
